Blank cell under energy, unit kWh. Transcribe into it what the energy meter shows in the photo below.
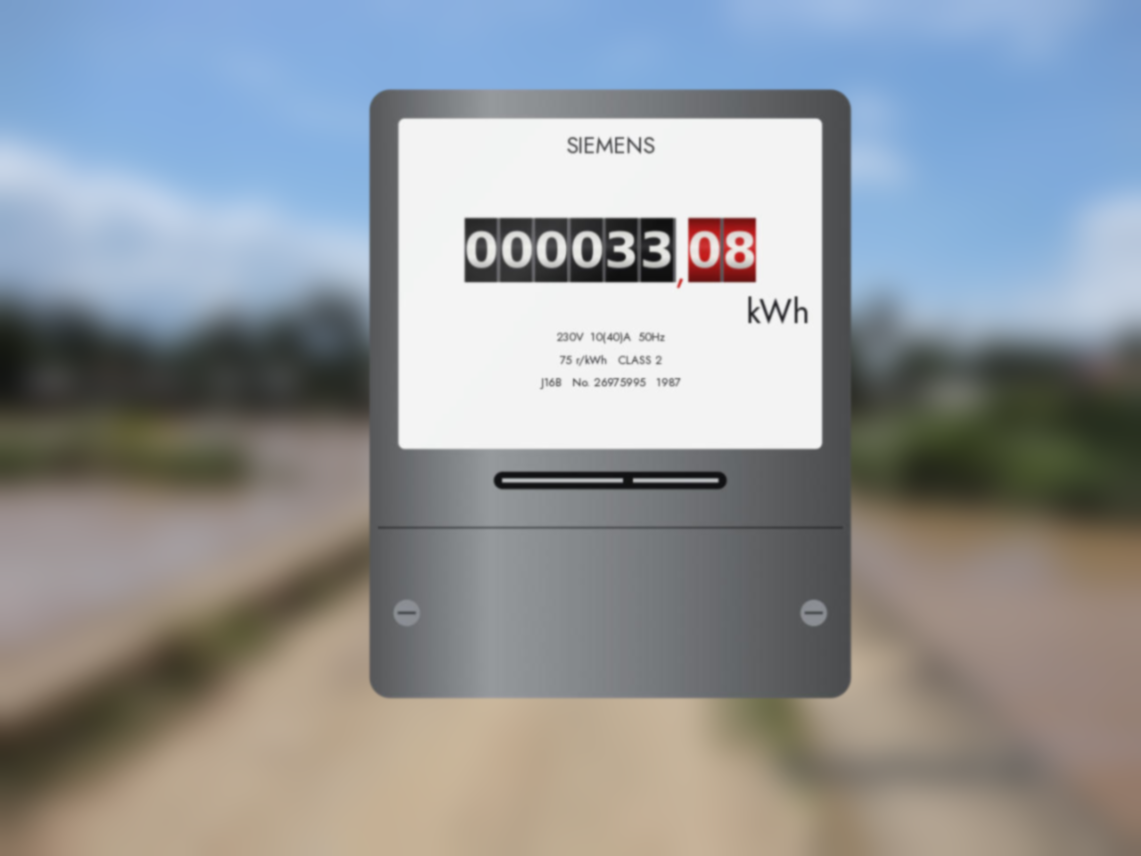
33.08 kWh
